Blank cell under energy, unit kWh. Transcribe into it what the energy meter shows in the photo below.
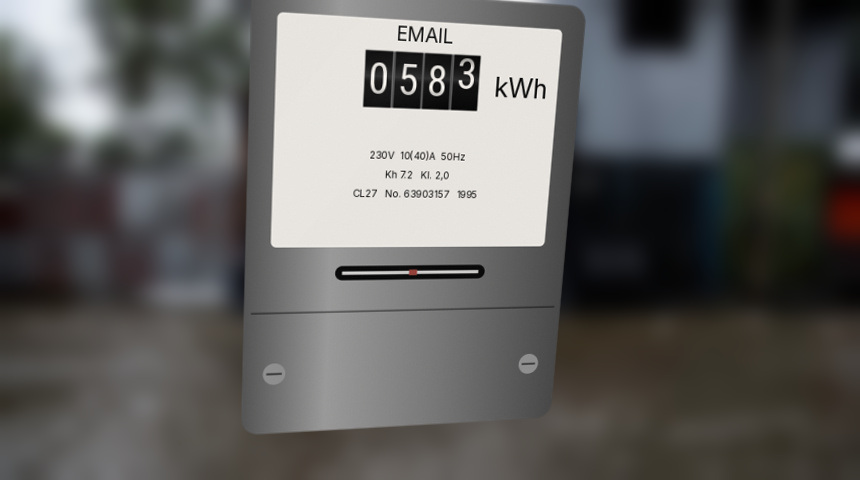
583 kWh
